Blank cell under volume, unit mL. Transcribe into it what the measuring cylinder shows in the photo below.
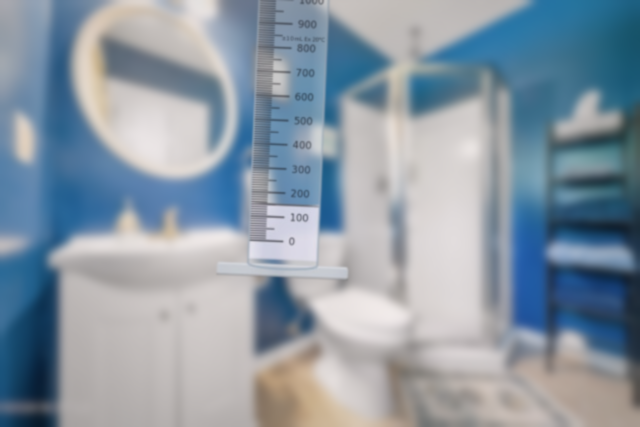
150 mL
